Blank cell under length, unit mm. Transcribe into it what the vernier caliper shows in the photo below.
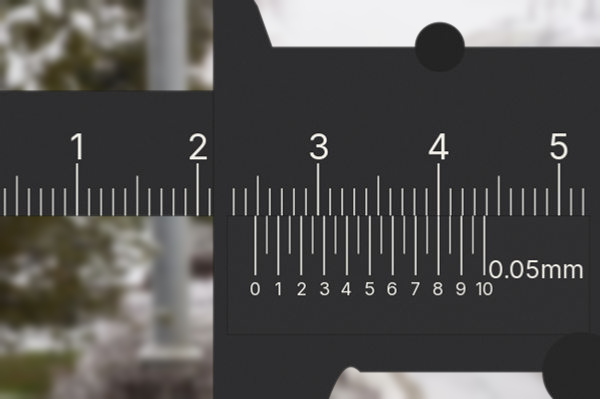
24.8 mm
